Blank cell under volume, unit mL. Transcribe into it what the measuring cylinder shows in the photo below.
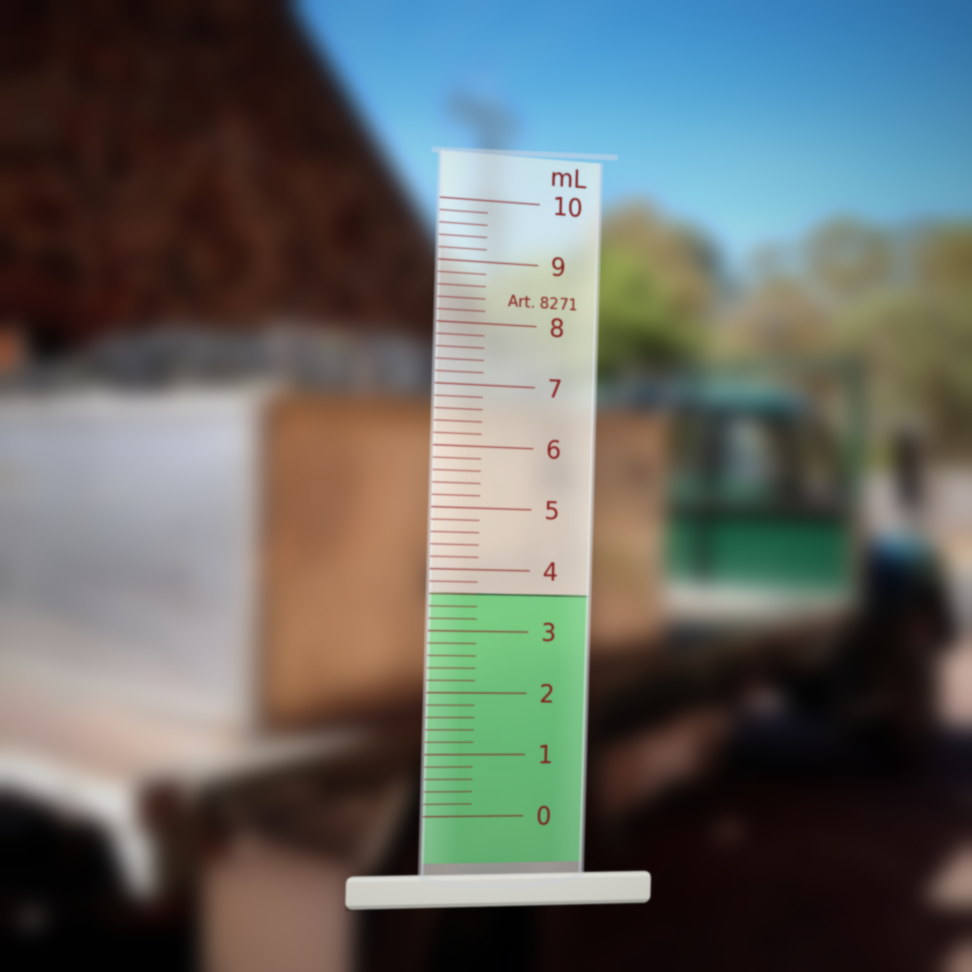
3.6 mL
